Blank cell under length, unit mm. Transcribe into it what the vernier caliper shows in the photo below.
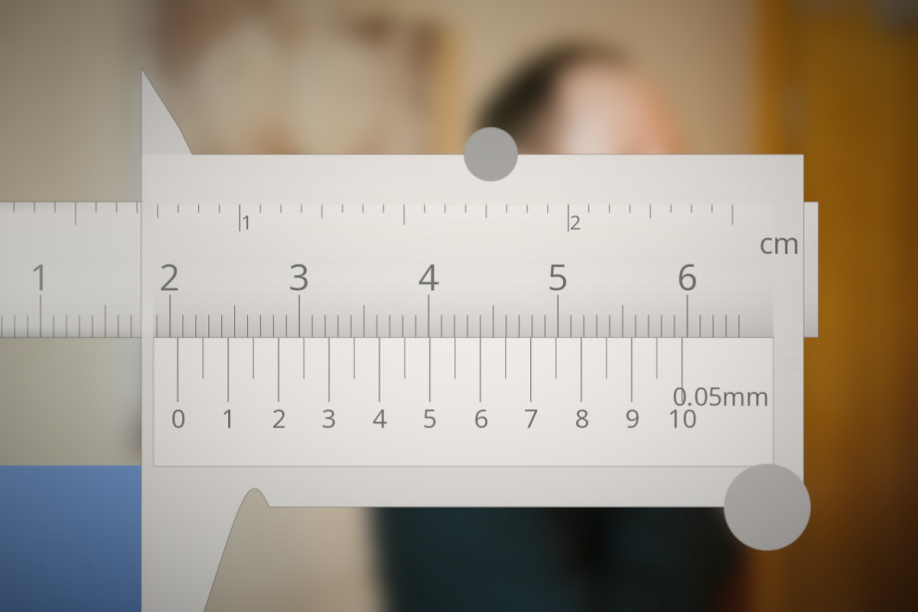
20.6 mm
